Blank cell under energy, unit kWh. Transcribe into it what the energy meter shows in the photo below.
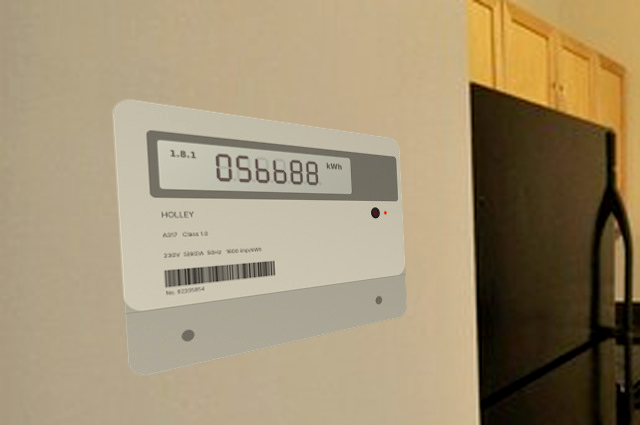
56688 kWh
